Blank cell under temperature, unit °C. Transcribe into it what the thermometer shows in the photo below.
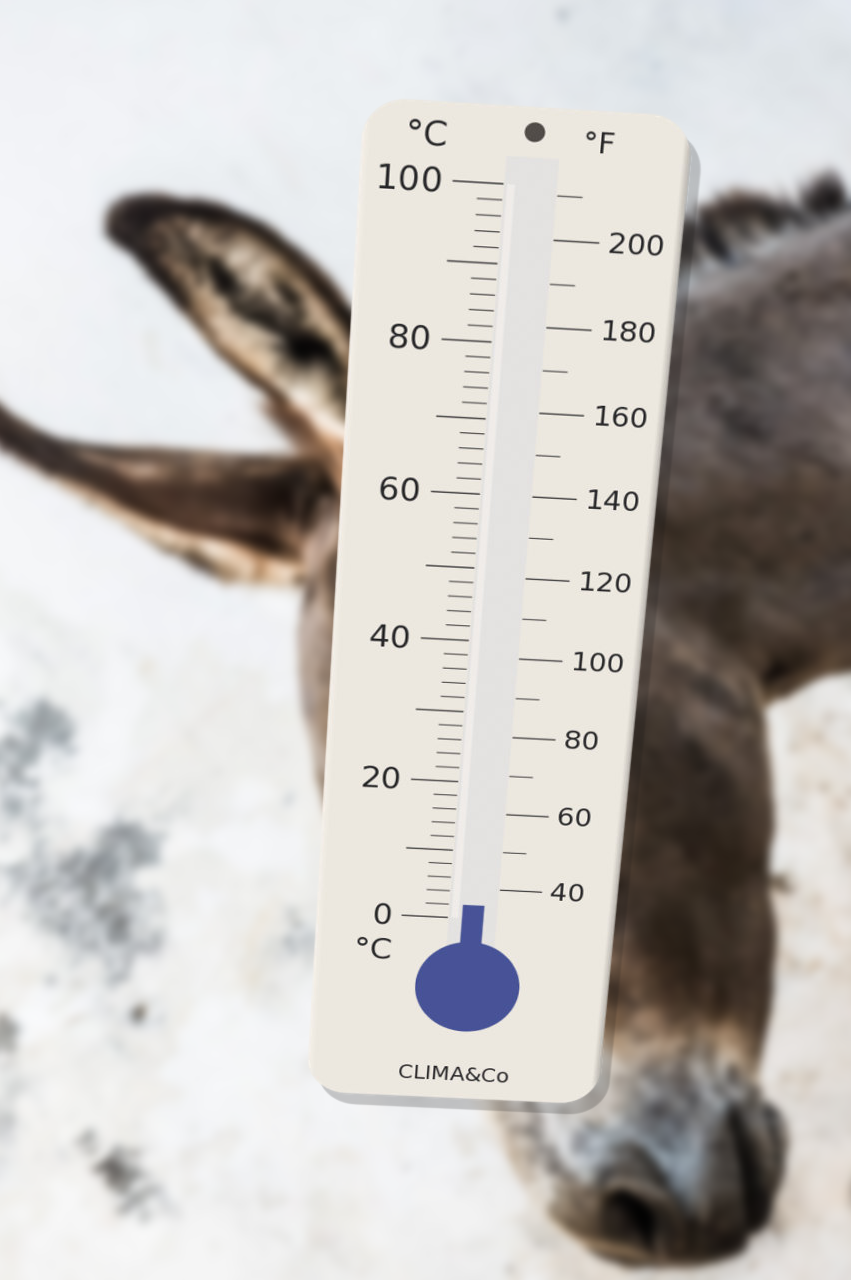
2 °C
